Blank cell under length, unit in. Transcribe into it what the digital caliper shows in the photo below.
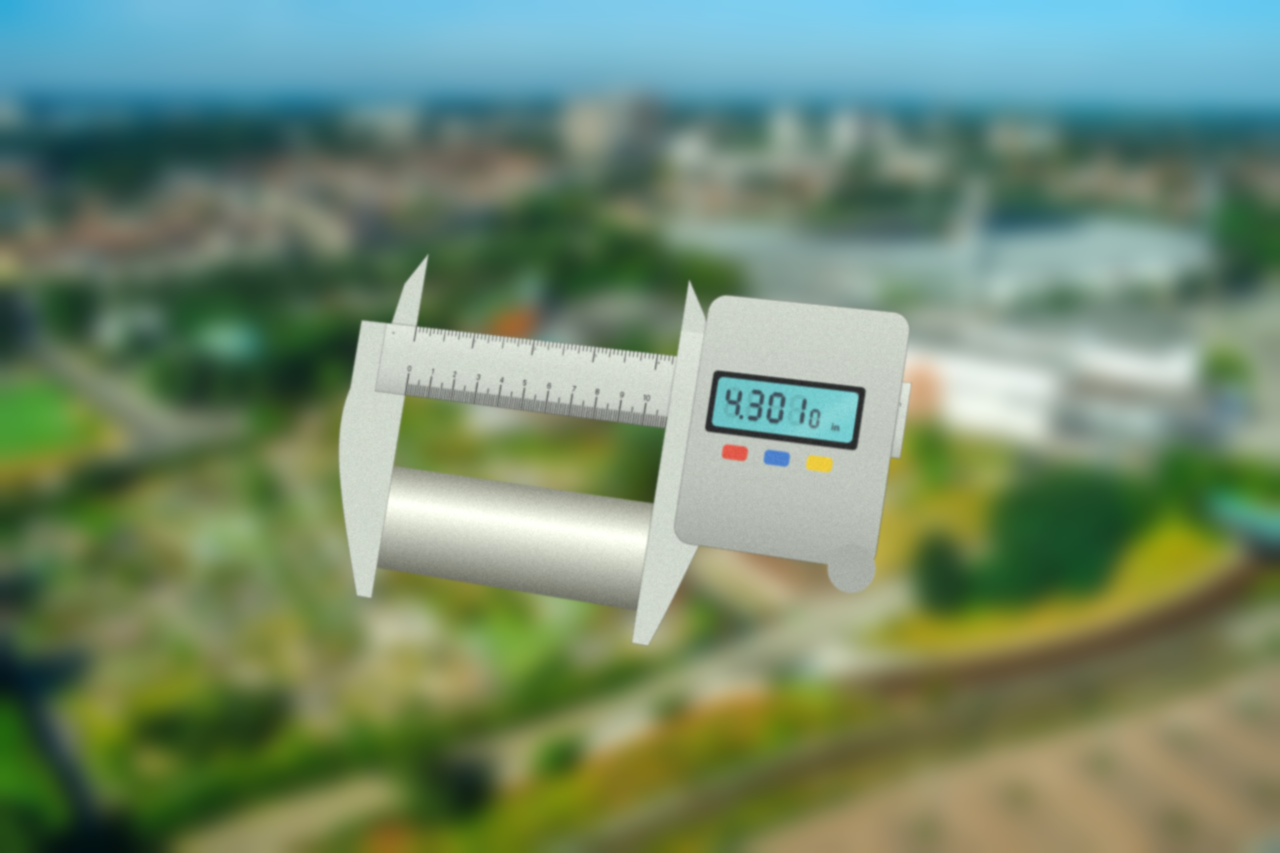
4.3010 in
